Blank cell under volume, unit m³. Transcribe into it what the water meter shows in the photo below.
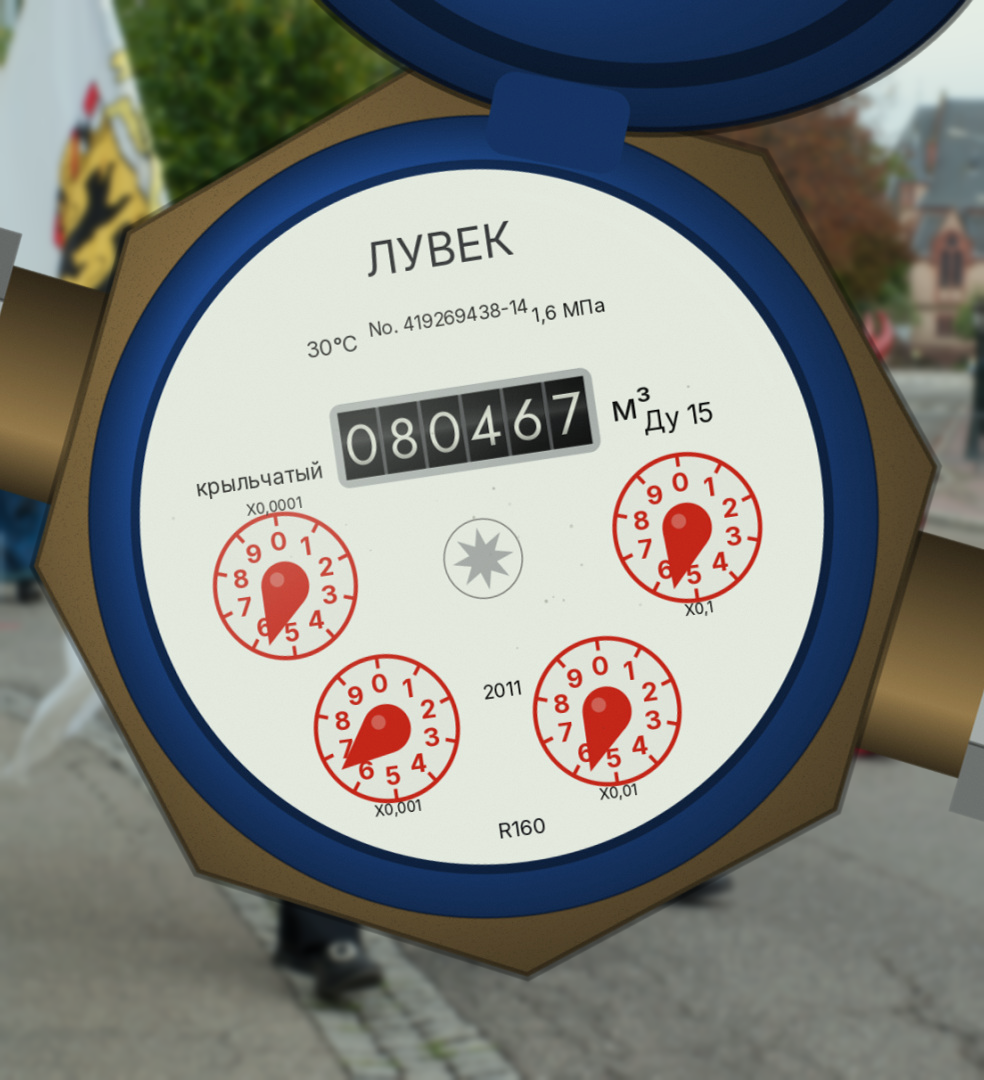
80467.5565 m³
